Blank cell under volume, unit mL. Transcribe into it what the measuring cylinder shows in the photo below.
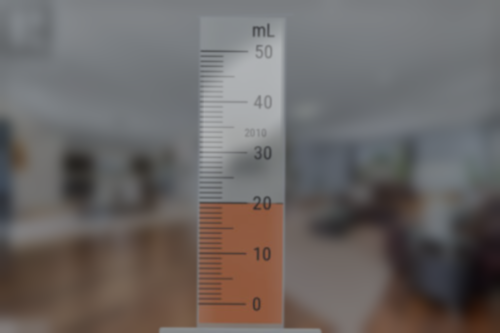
20 mL
